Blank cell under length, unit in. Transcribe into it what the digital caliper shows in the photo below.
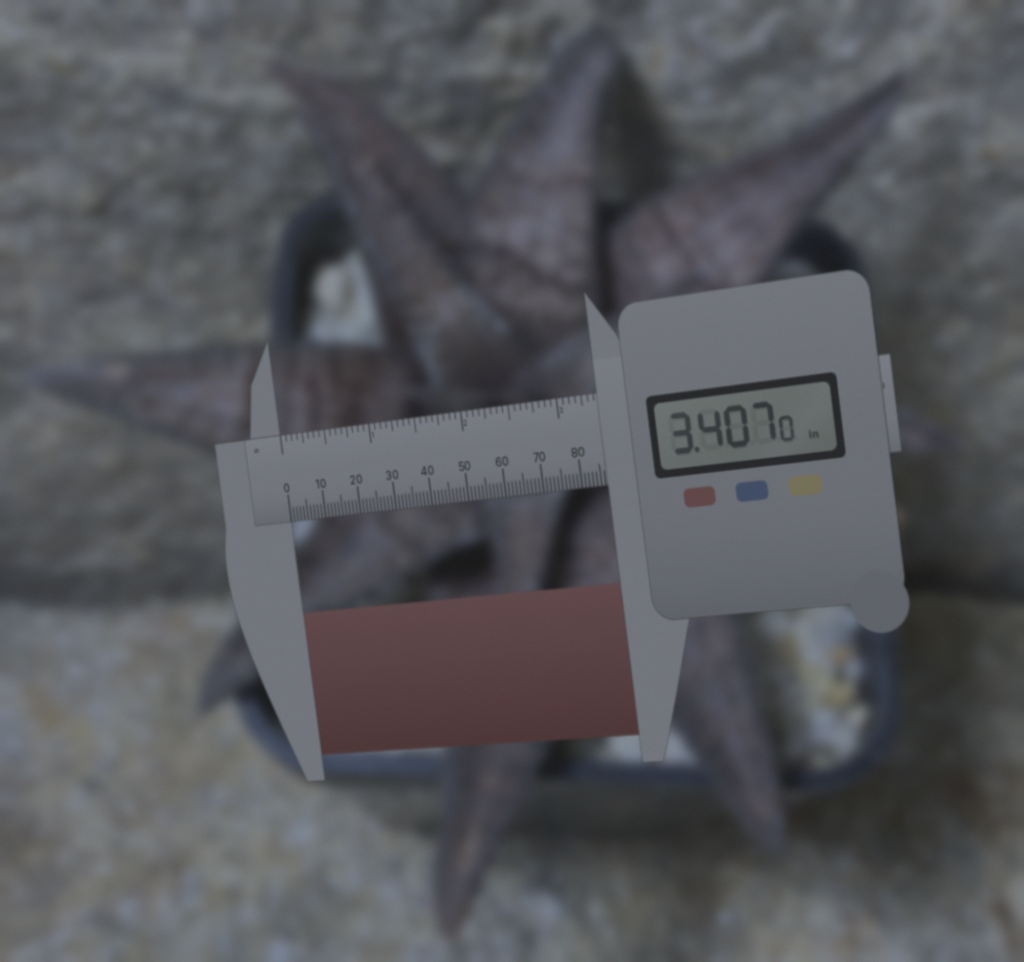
3.4070 in
